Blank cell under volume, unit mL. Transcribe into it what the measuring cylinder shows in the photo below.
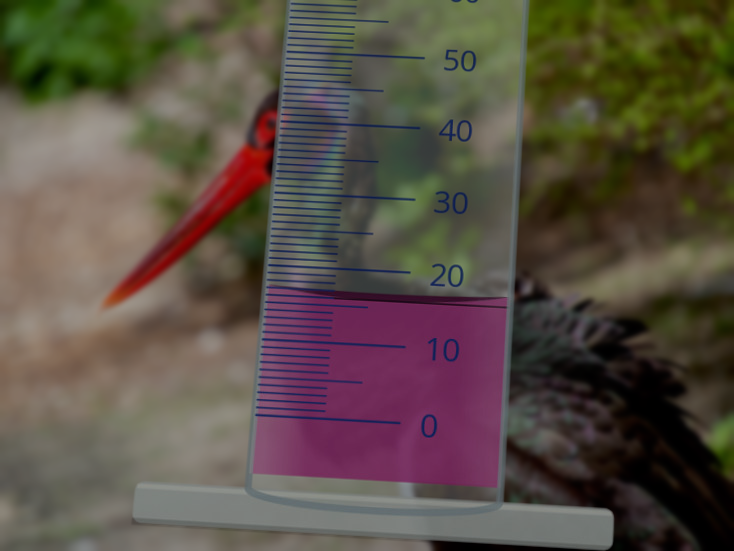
16 mL
